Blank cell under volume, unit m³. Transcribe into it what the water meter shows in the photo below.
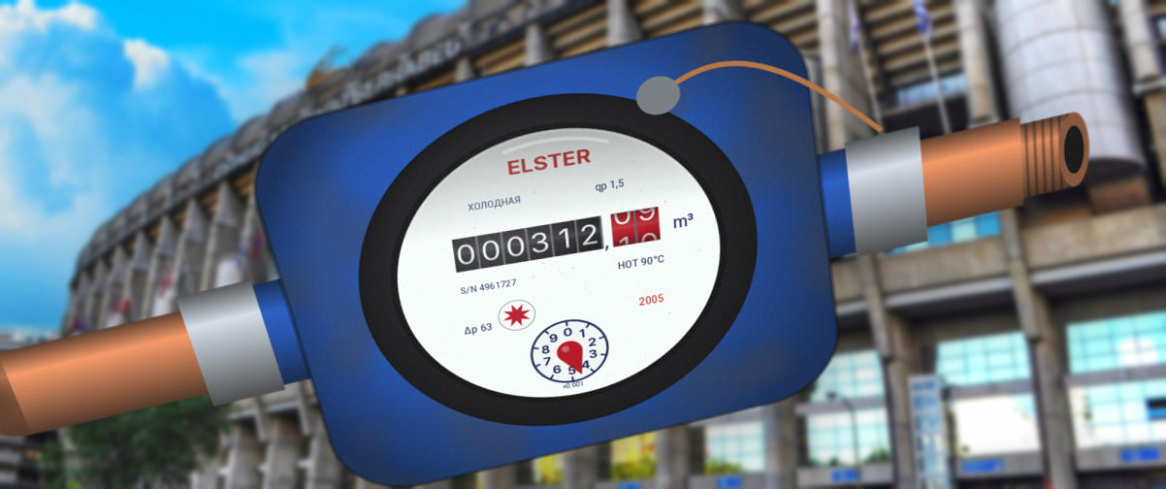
312.094 m³
